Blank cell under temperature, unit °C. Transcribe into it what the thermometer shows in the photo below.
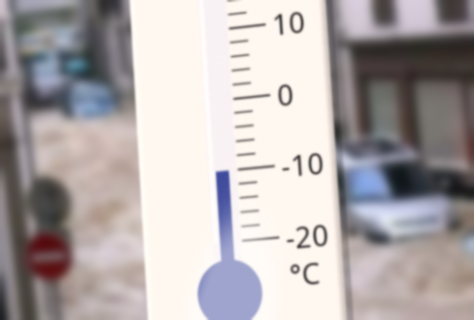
-10 °C
